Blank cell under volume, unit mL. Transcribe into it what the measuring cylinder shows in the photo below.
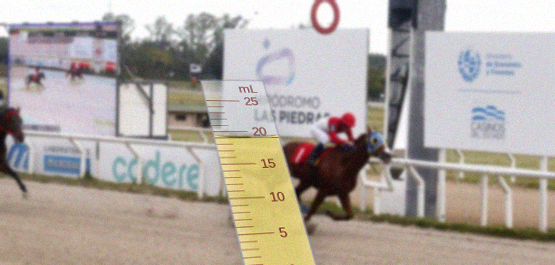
19 mL
